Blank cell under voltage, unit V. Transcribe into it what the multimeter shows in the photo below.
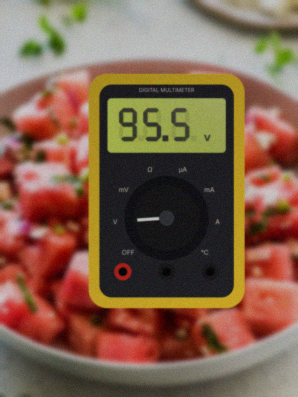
95.5 V
